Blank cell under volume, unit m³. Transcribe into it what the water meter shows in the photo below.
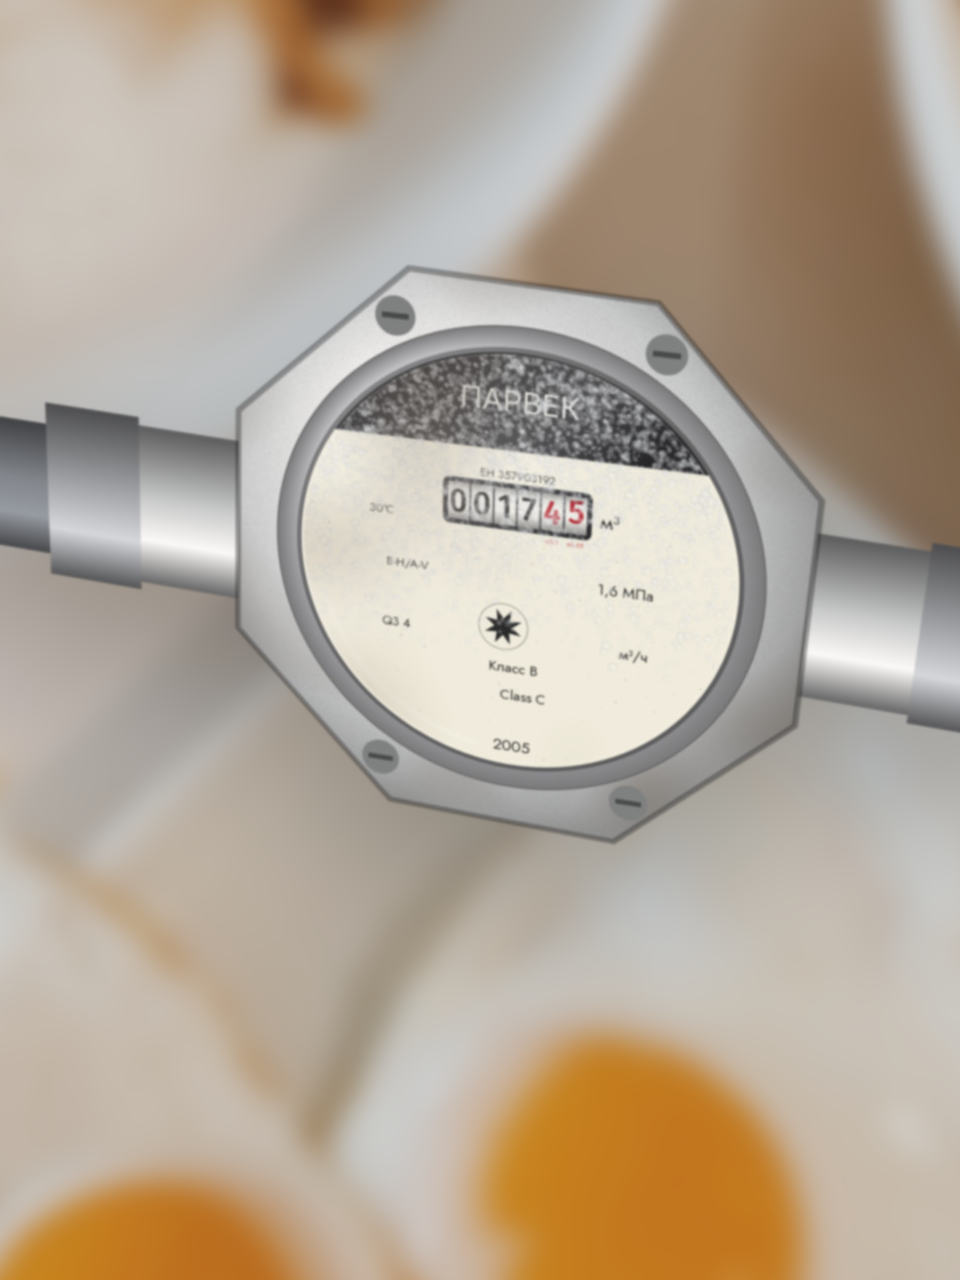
17.45 m³
